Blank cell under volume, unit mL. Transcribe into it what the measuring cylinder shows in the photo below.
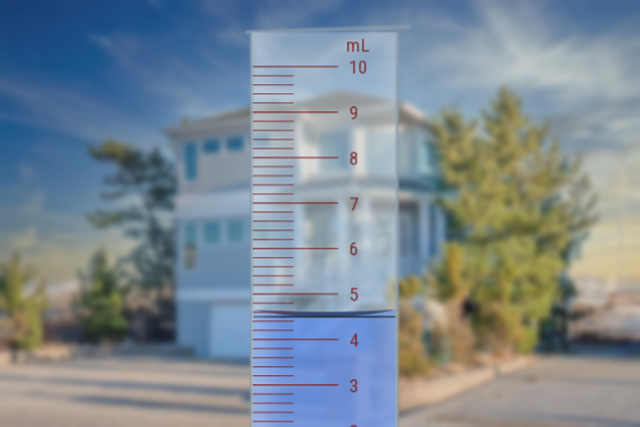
4.5 mL
